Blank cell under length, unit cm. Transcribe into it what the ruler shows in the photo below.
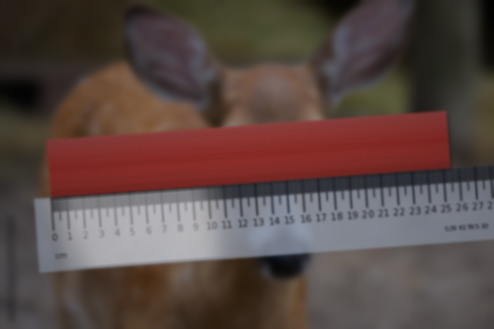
25.5 cm
